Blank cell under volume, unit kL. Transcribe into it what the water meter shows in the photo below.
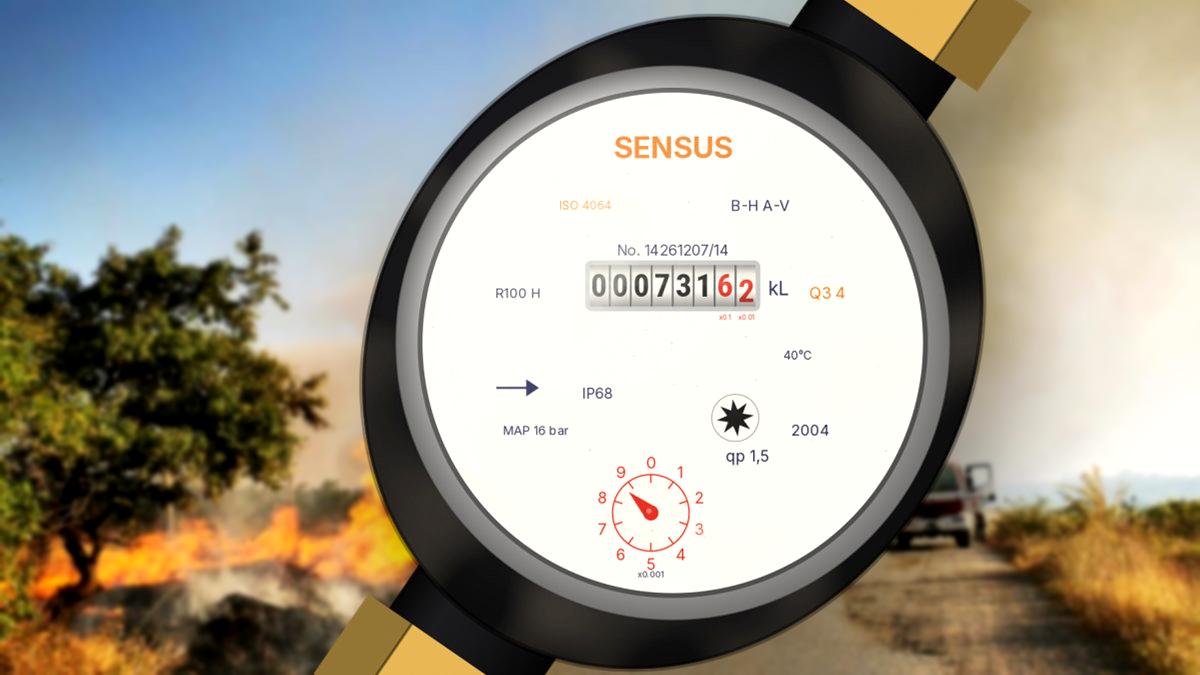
731.618 kL
